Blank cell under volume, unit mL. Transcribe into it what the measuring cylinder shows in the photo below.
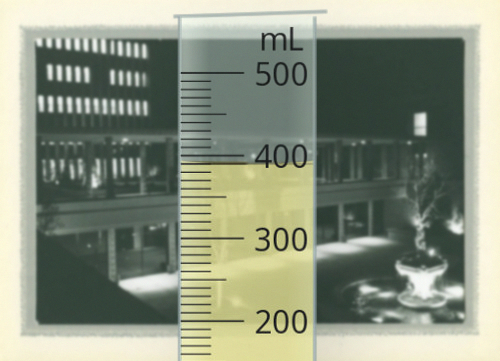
390 mL
